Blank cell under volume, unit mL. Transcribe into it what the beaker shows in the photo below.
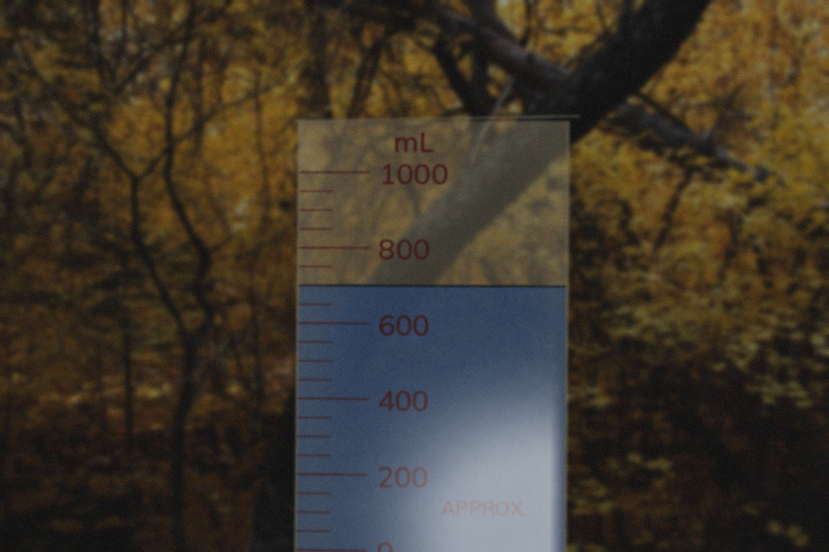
700 mL
